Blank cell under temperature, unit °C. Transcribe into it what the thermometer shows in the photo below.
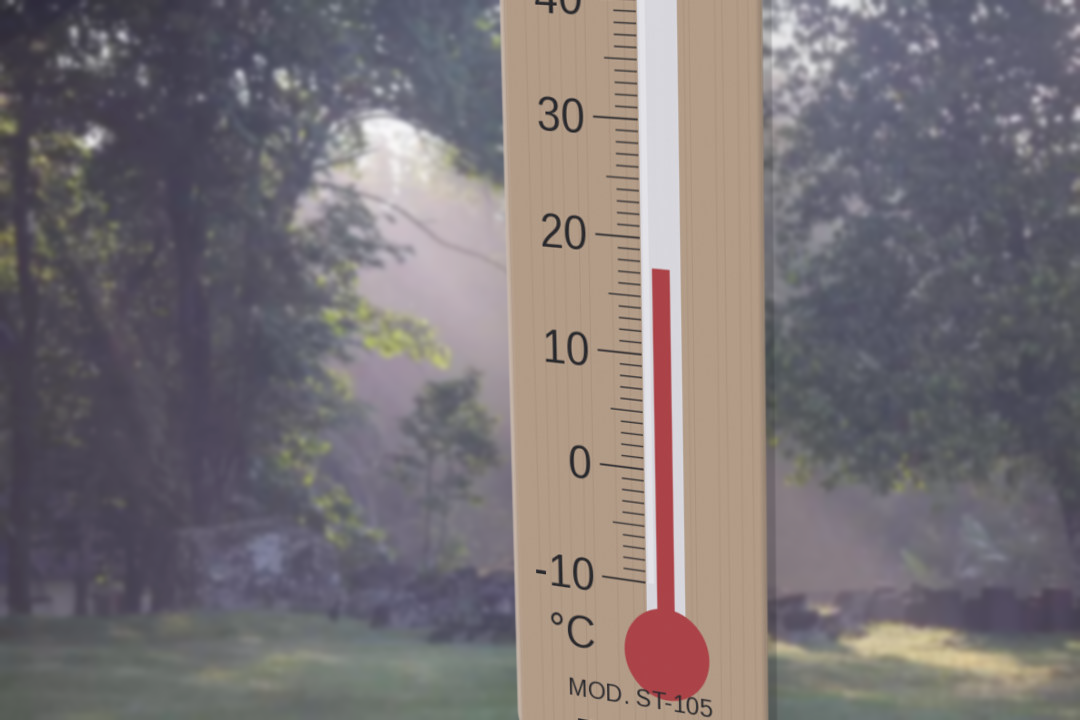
17.5 °C
